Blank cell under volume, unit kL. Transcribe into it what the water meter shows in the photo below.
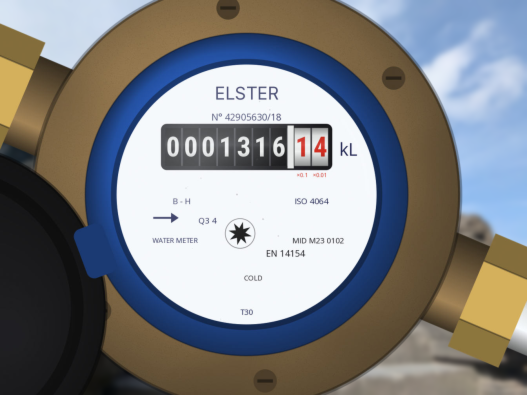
1316.14 kL
